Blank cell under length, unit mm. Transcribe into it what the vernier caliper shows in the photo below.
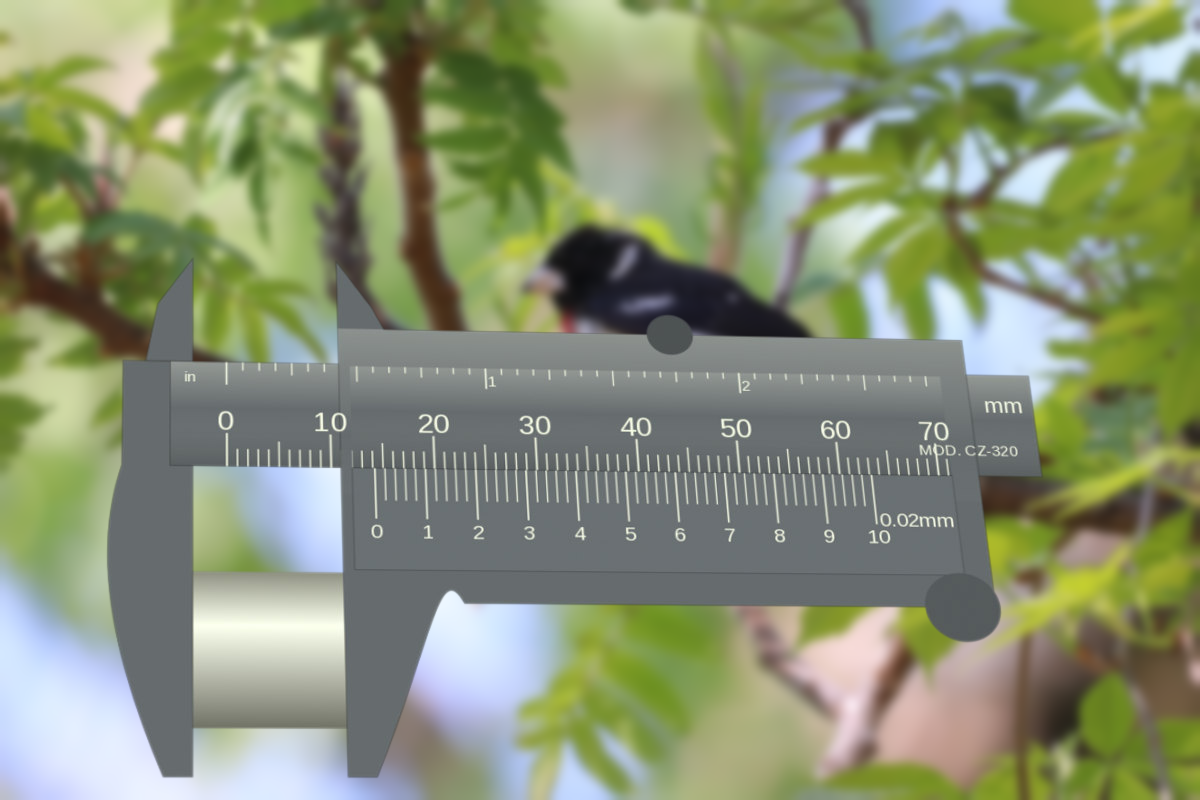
14.2 mm
